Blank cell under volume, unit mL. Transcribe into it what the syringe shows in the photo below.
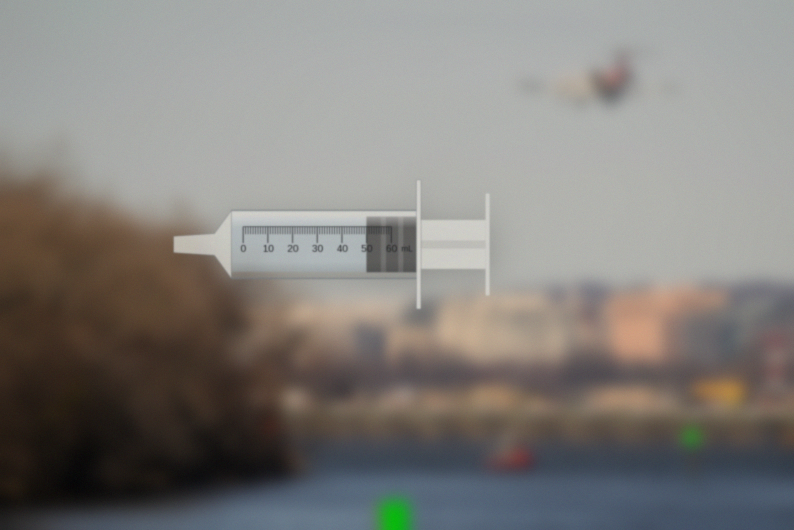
50 mL
